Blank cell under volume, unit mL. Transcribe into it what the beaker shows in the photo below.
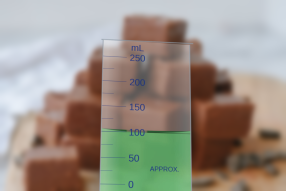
100 mL
